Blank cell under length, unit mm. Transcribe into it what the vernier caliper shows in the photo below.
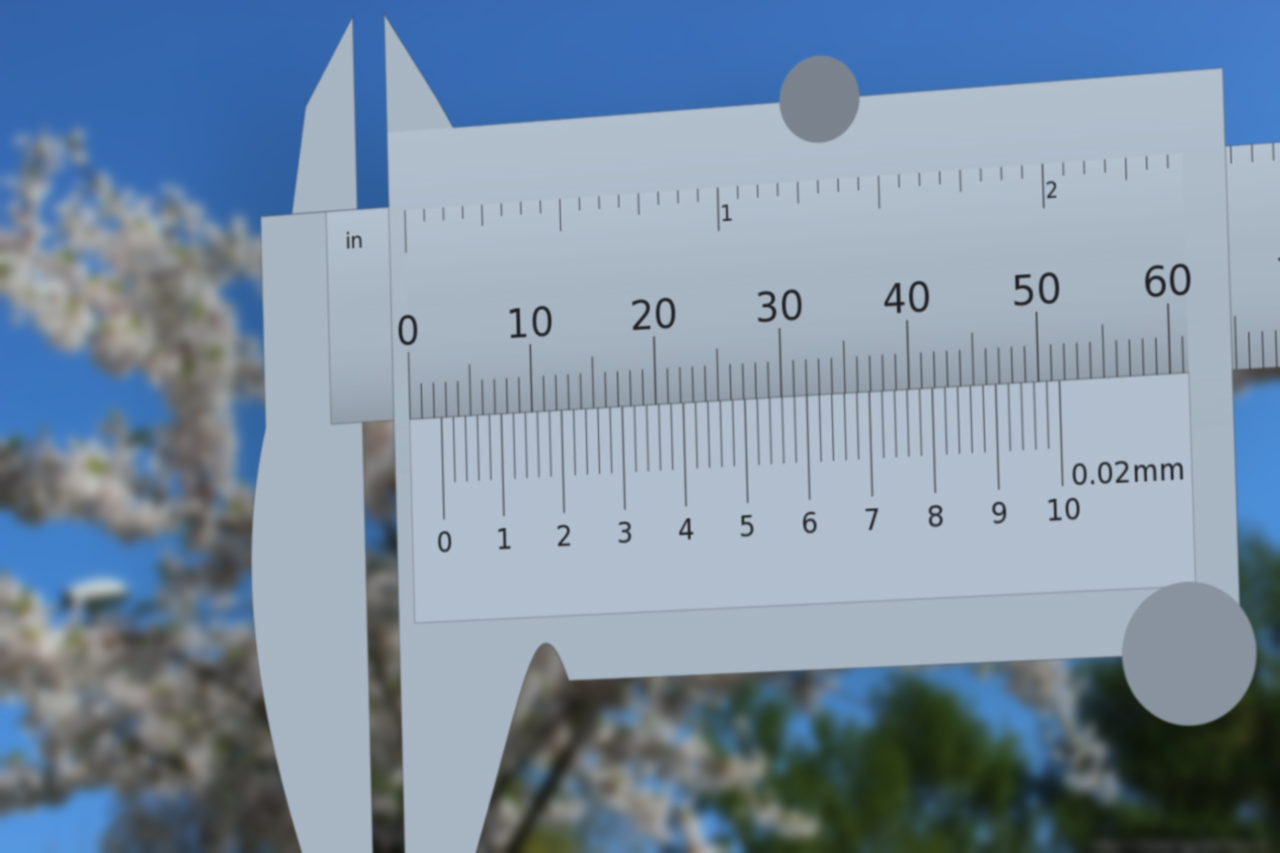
2.6 mm
